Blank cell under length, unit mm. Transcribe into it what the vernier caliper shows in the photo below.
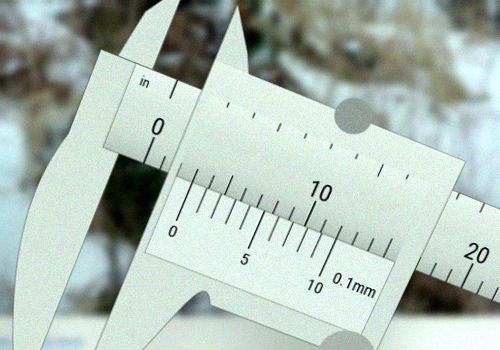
3.0 mm
